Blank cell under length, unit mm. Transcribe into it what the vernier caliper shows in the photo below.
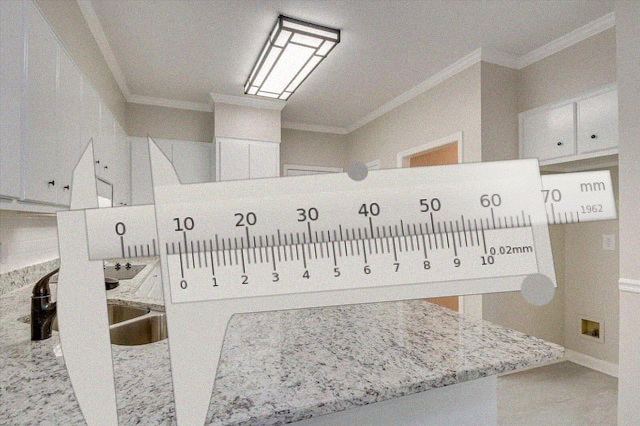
9.0 mm
